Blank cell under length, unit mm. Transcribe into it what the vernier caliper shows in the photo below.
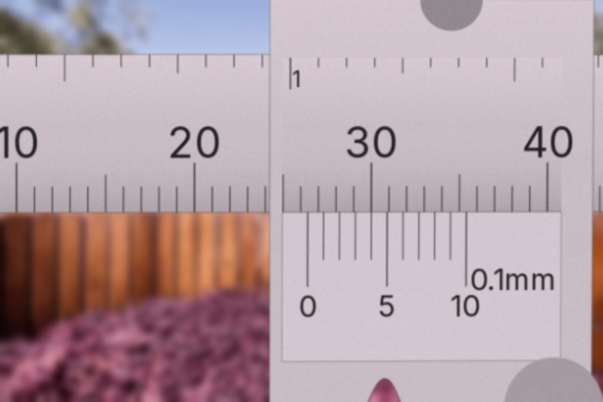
26.4 mm
